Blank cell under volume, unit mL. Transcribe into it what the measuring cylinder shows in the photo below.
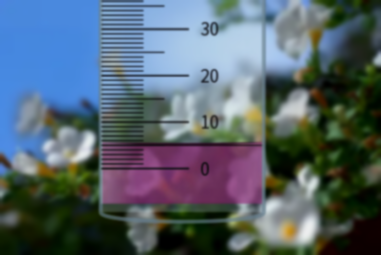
5 mL
